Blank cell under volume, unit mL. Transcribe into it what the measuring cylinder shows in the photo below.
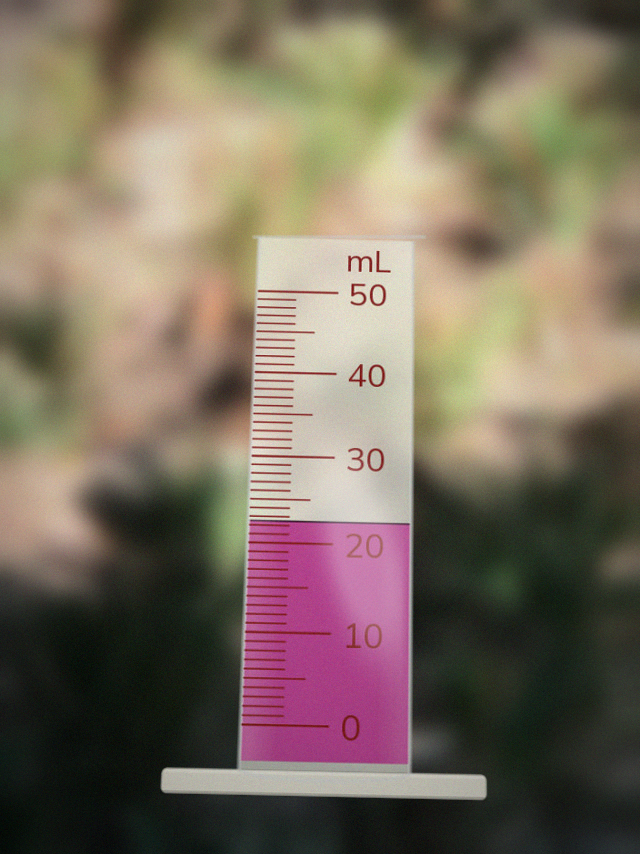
22.5 mL
